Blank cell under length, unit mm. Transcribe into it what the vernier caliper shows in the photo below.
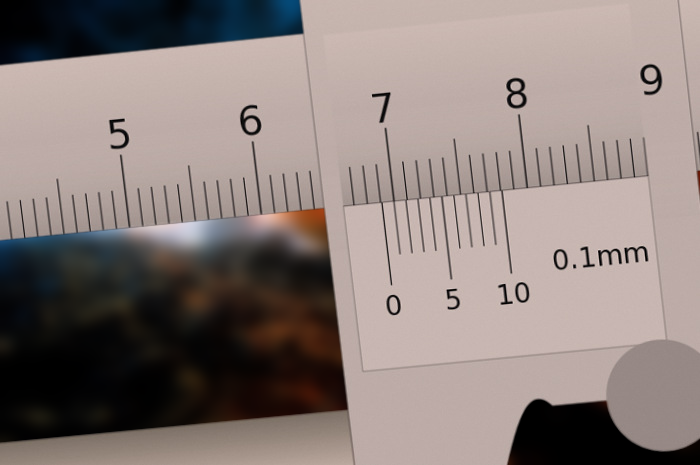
69.1 mm
